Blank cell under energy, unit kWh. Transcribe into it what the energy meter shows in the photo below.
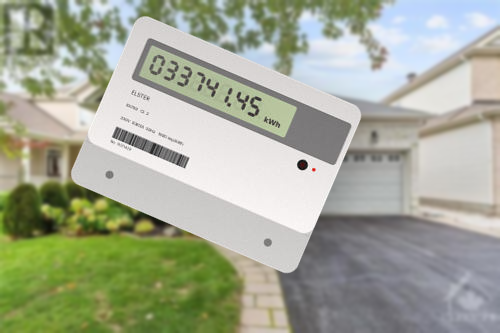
33741.45 kWh
